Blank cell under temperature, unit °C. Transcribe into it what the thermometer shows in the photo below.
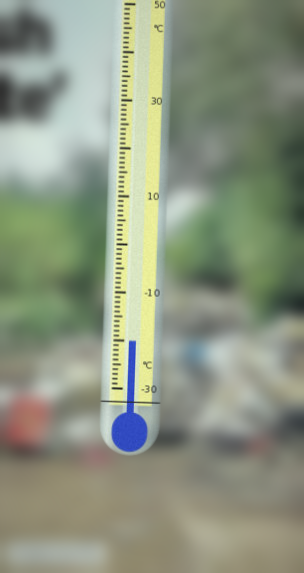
-20 °C
